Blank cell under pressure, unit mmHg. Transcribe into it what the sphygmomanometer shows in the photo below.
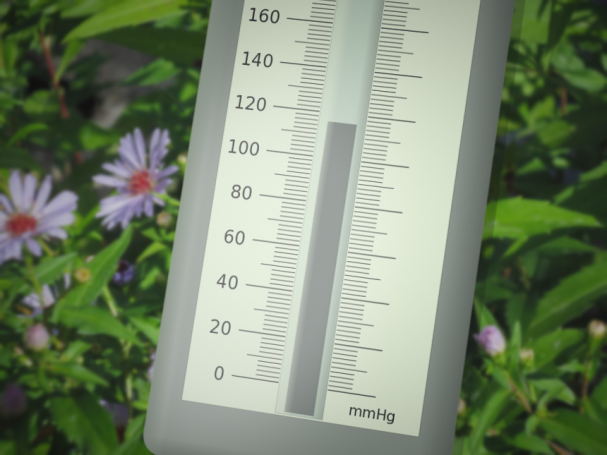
116 mmHg
